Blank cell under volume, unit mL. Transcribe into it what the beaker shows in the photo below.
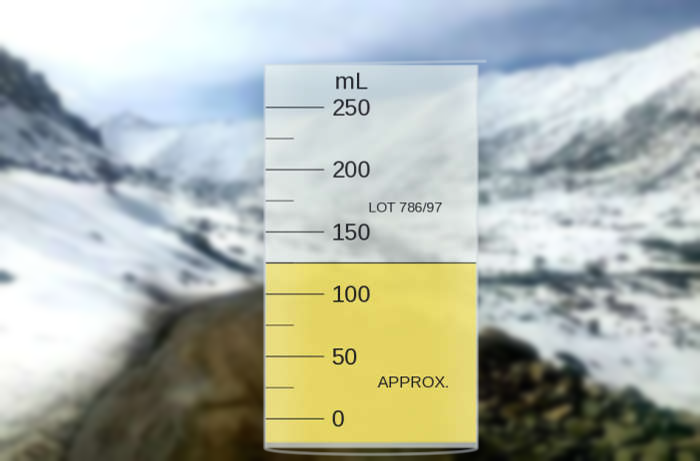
125 mL
